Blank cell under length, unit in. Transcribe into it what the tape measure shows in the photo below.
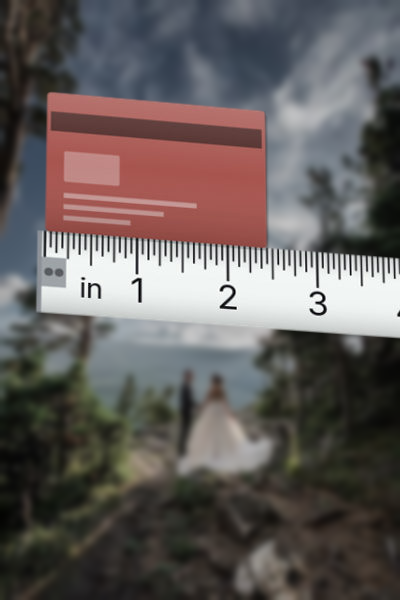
2.4375 in
